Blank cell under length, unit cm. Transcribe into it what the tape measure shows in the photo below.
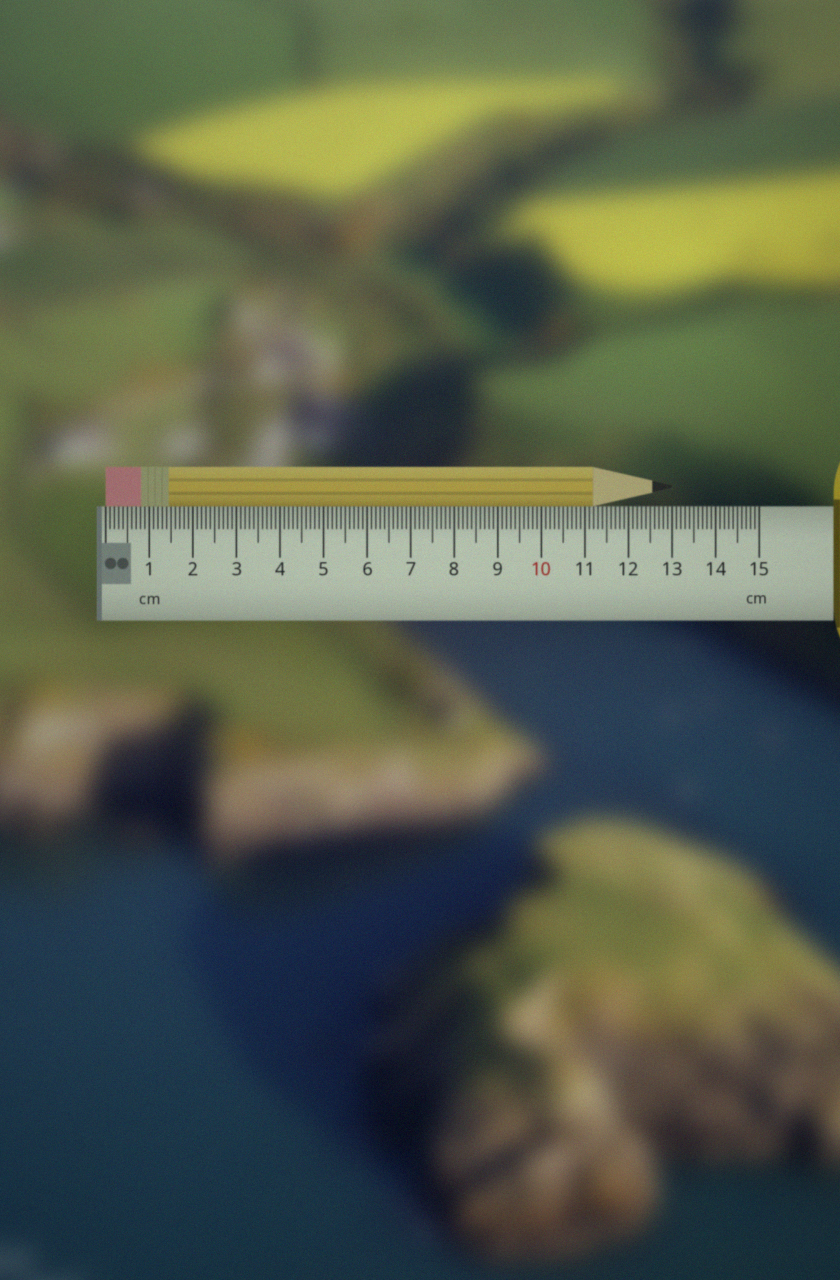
13 cm
